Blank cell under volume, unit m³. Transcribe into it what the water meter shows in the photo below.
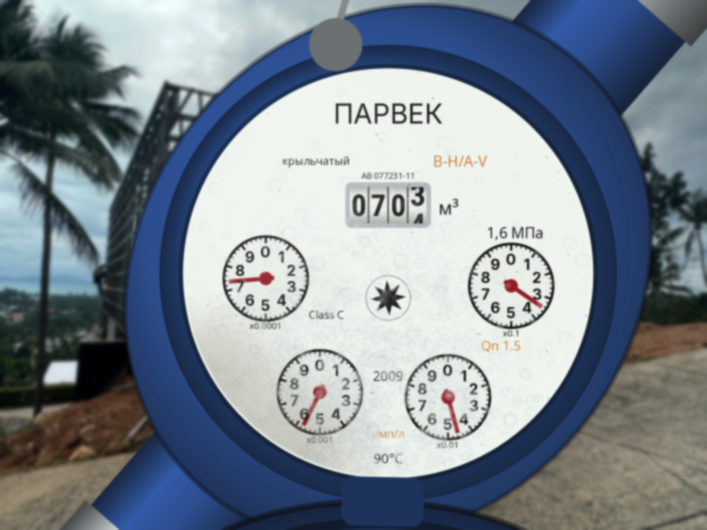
703.3457 m³
